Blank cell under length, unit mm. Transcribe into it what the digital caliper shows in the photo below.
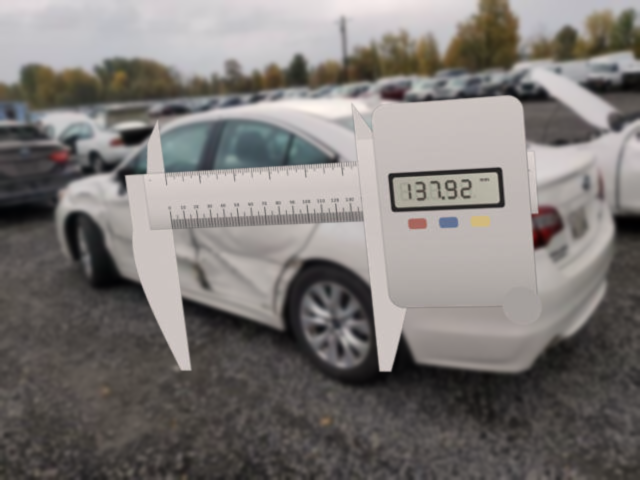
137.92 mm
